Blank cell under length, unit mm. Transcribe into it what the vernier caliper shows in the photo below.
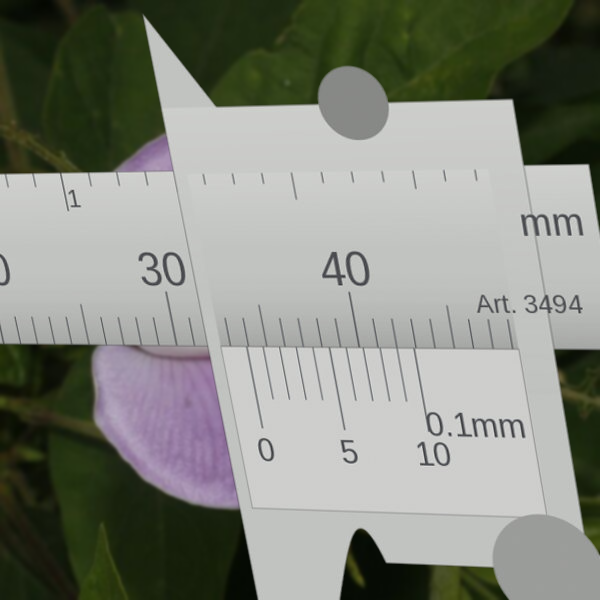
33.9 mm
